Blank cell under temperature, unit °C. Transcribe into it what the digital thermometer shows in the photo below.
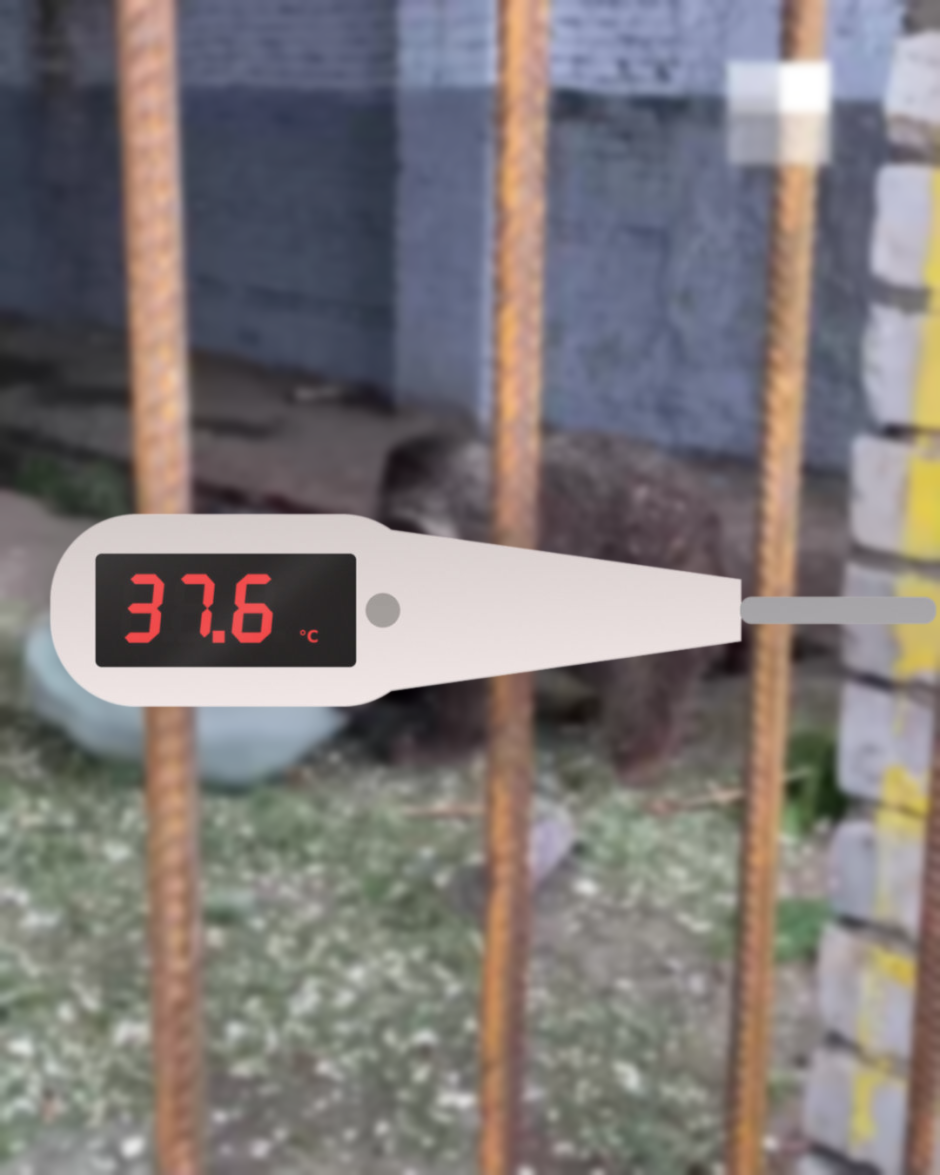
37.6 °C
